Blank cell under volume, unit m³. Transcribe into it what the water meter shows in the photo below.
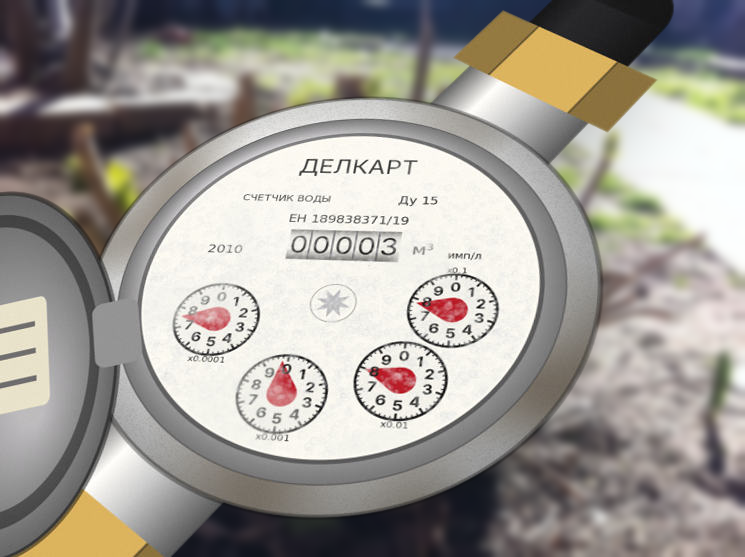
3.7797 m³
